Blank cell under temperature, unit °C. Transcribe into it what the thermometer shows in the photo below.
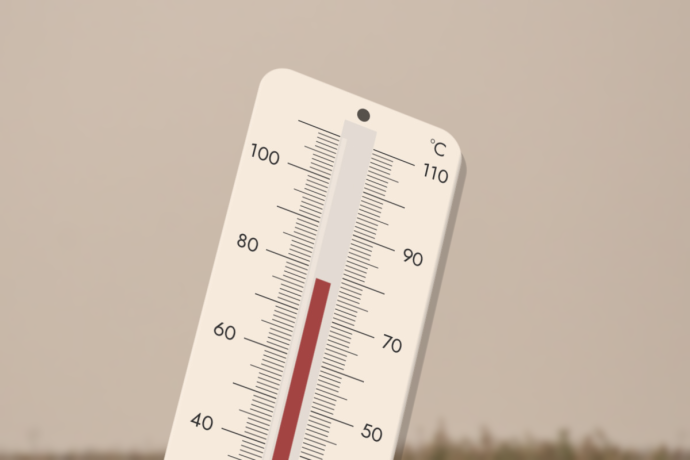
78 °C
